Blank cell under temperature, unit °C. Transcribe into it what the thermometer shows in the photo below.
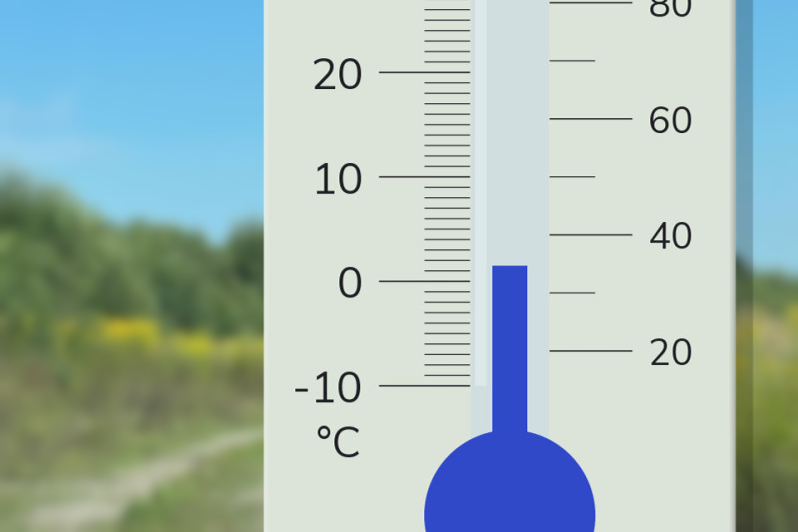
1.5 °C
